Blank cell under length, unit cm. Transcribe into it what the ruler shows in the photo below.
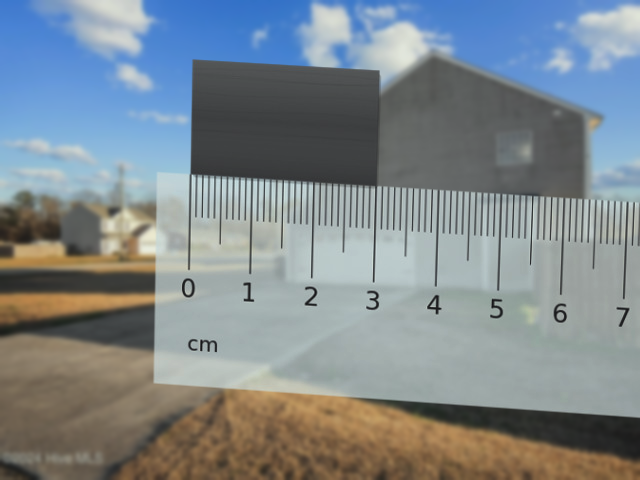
3 cm
